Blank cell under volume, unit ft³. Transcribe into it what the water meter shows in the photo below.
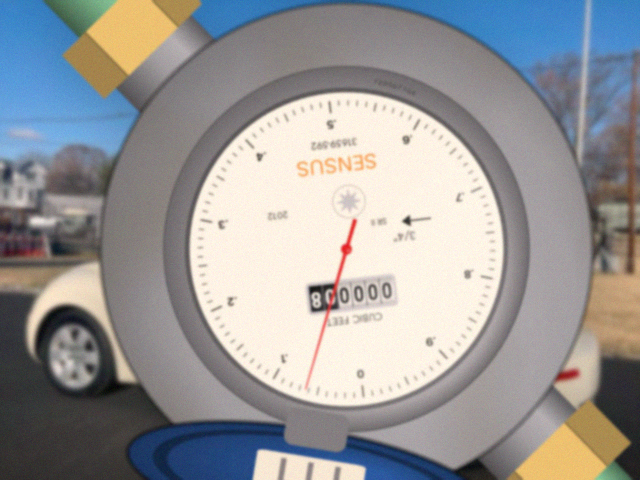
8.06 ft³
